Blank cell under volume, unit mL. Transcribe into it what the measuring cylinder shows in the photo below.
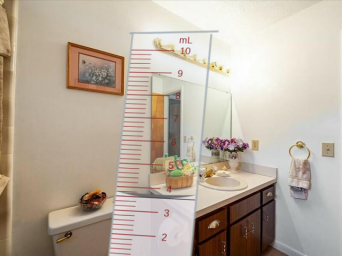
3.6 mL
